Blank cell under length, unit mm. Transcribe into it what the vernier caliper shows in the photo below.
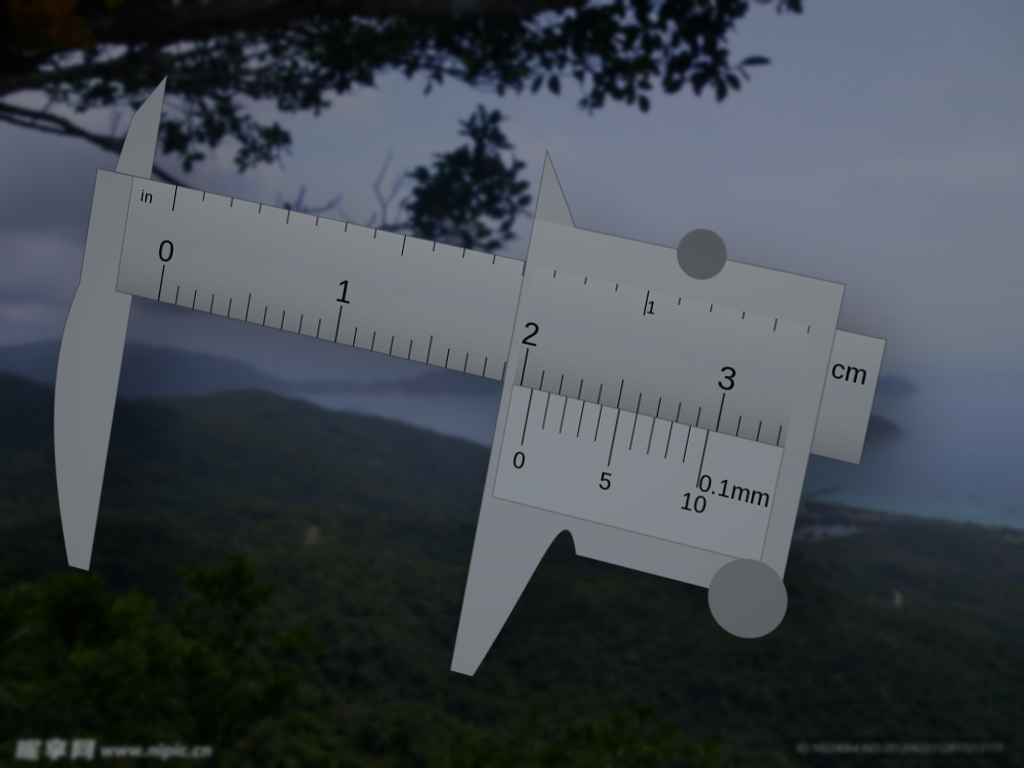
20.6 mm
